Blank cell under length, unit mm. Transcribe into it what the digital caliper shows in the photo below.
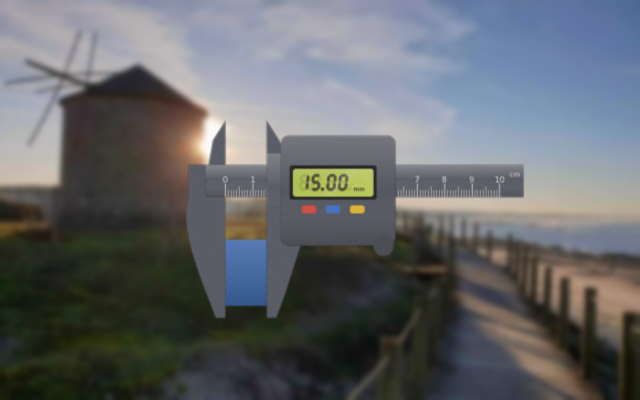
15.00 mm
